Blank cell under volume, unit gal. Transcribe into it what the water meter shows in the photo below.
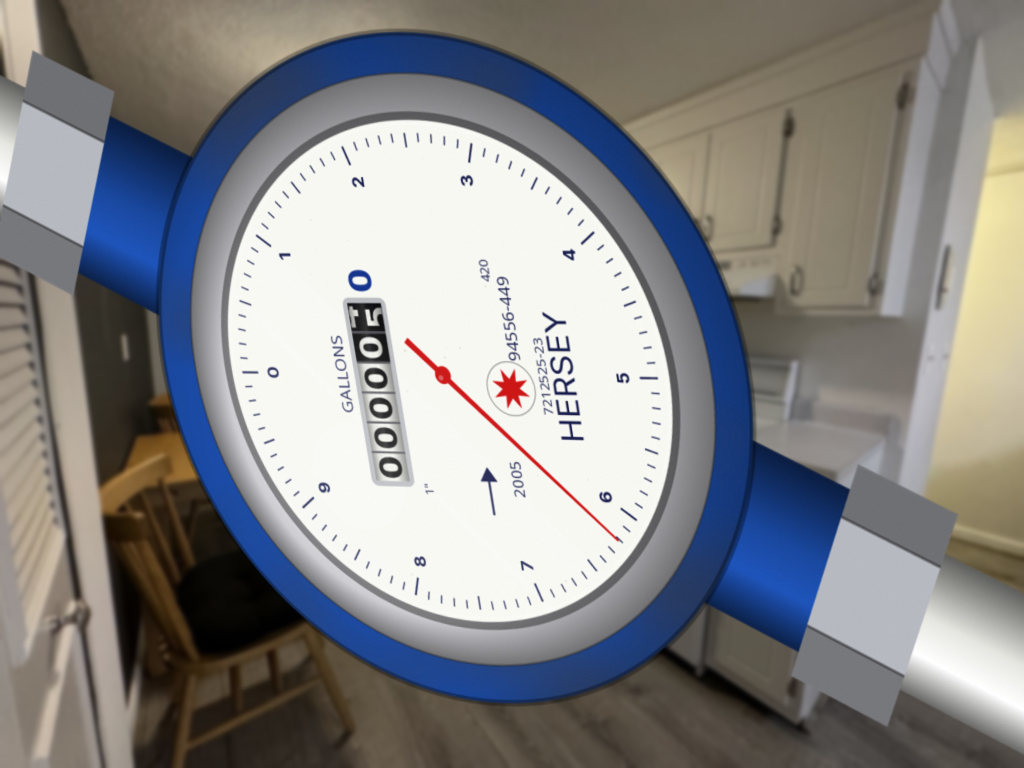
46.2 gal
